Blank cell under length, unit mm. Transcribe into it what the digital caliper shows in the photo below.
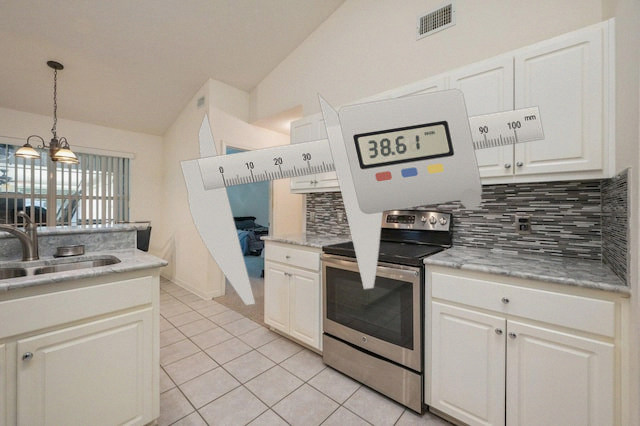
38.61 mm
